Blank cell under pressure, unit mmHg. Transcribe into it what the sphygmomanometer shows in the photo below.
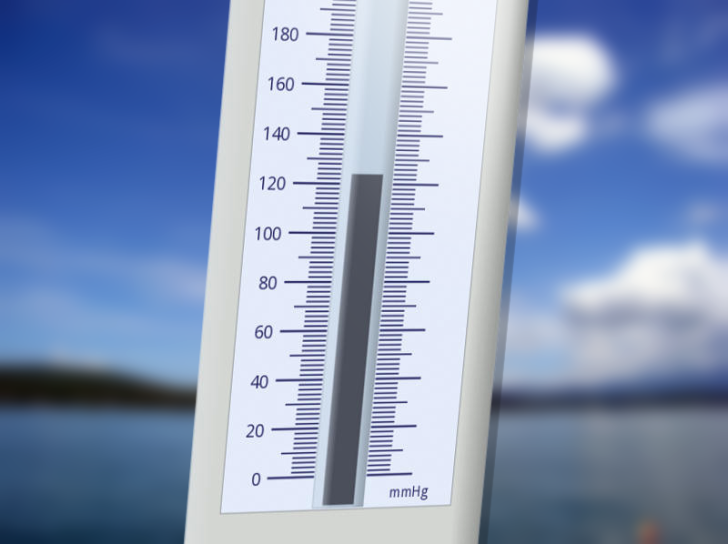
124 mmHg
